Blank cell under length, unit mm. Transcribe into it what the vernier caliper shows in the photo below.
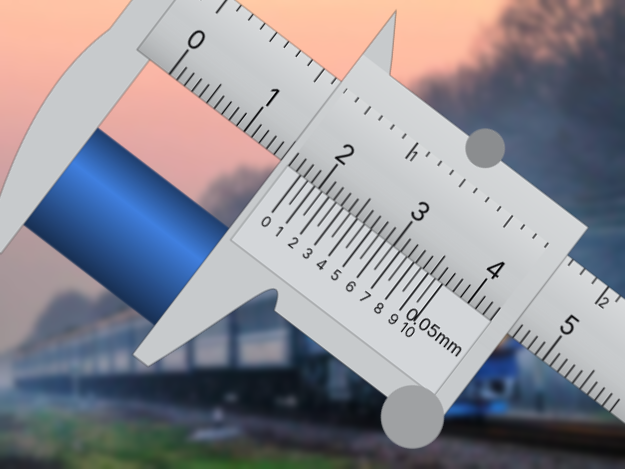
17.6 mm
